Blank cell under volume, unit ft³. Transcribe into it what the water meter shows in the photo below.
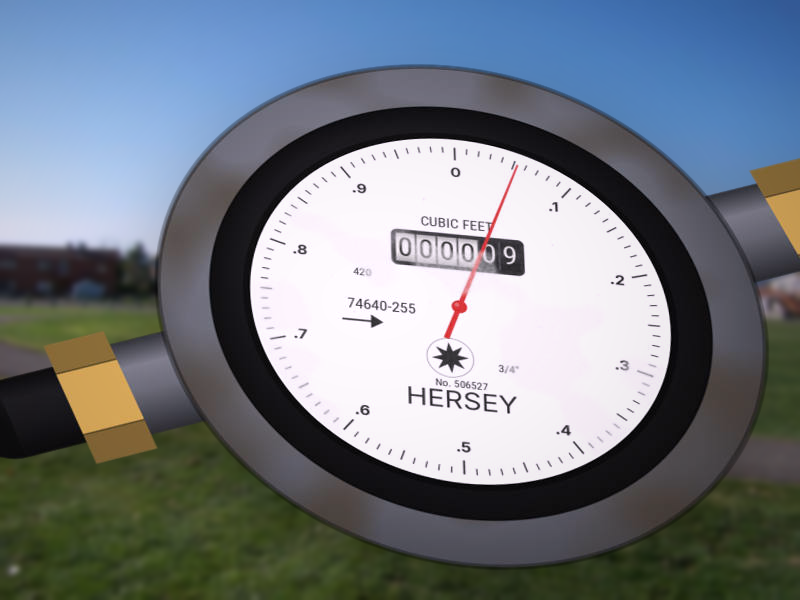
9.05 ft³
